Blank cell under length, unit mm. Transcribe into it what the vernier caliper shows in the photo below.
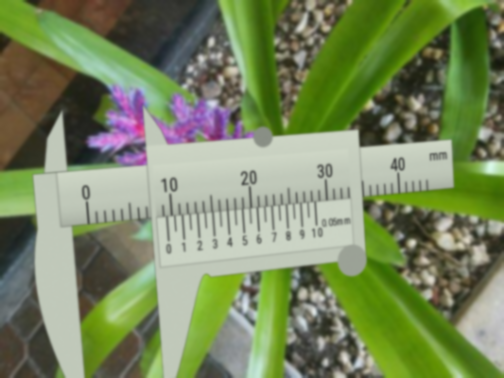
9.4 mm
